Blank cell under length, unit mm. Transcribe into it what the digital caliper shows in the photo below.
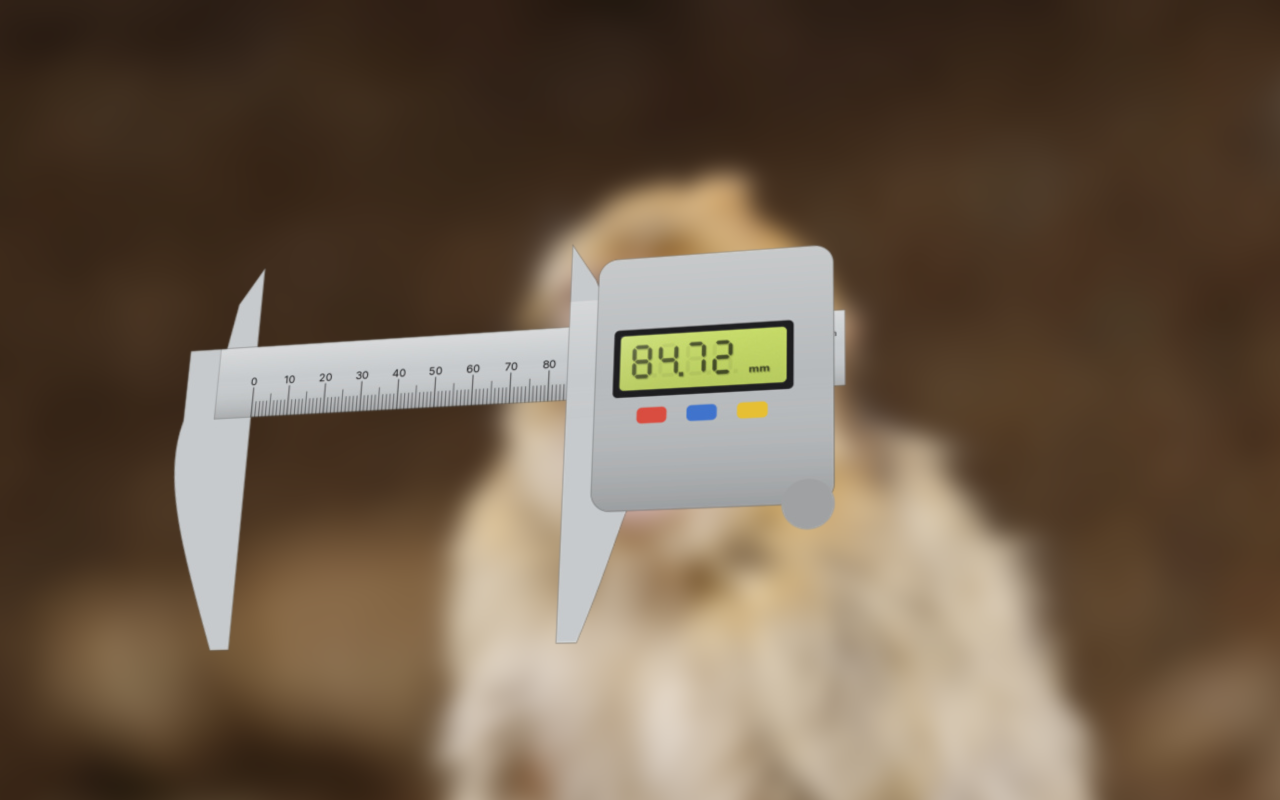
84.72 mm
